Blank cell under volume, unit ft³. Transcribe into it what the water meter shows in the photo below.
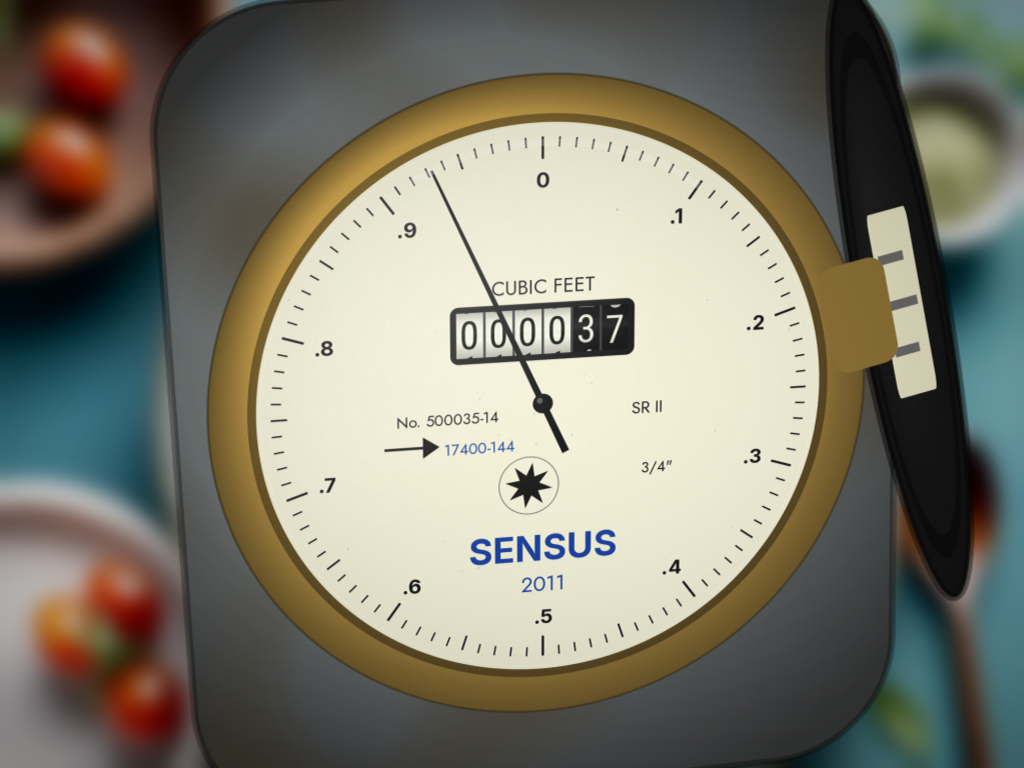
36.93 ft³
